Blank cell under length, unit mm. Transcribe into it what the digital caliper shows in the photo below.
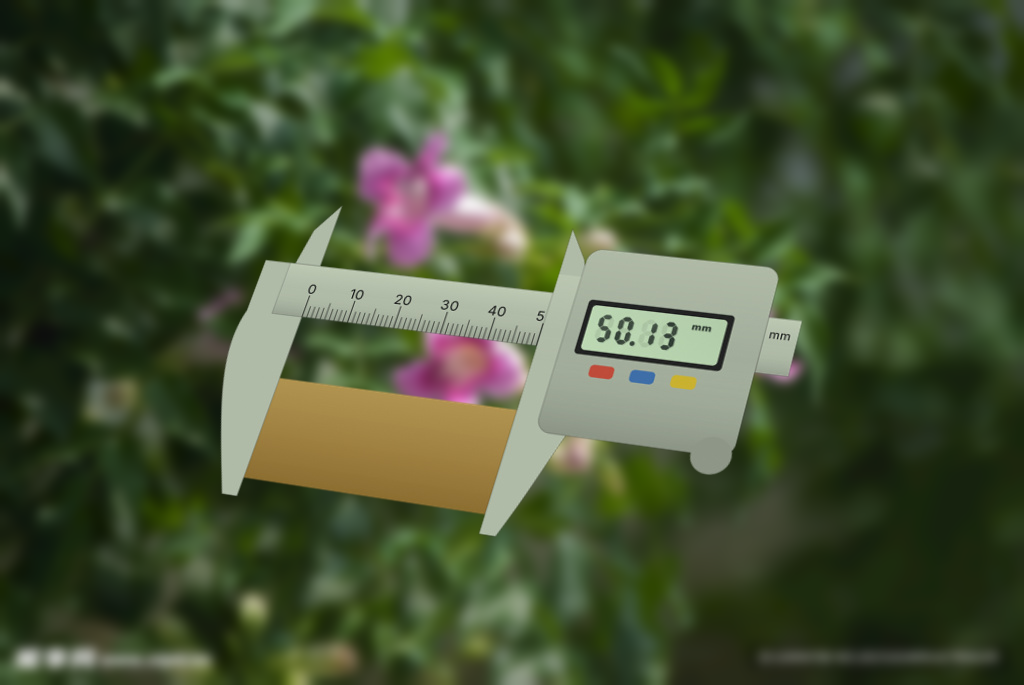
50.13 mm
